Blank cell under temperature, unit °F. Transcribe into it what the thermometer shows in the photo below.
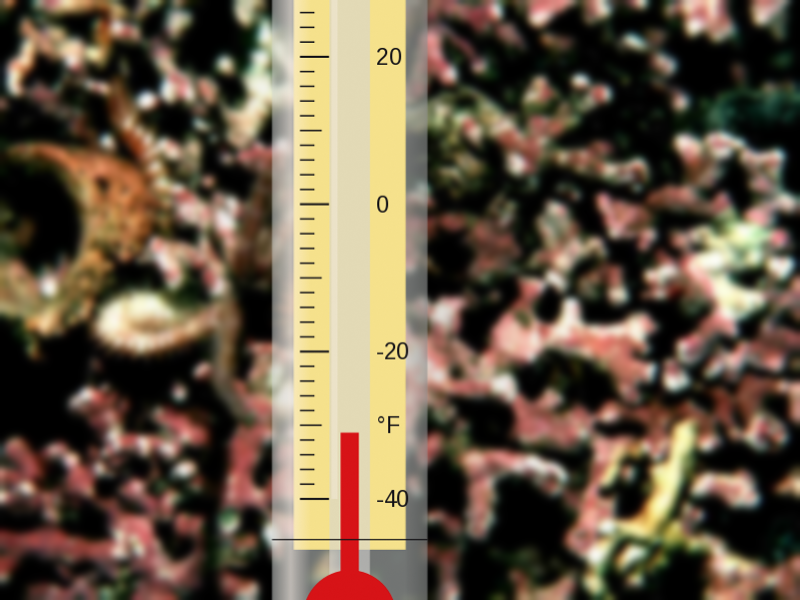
-31 °F
